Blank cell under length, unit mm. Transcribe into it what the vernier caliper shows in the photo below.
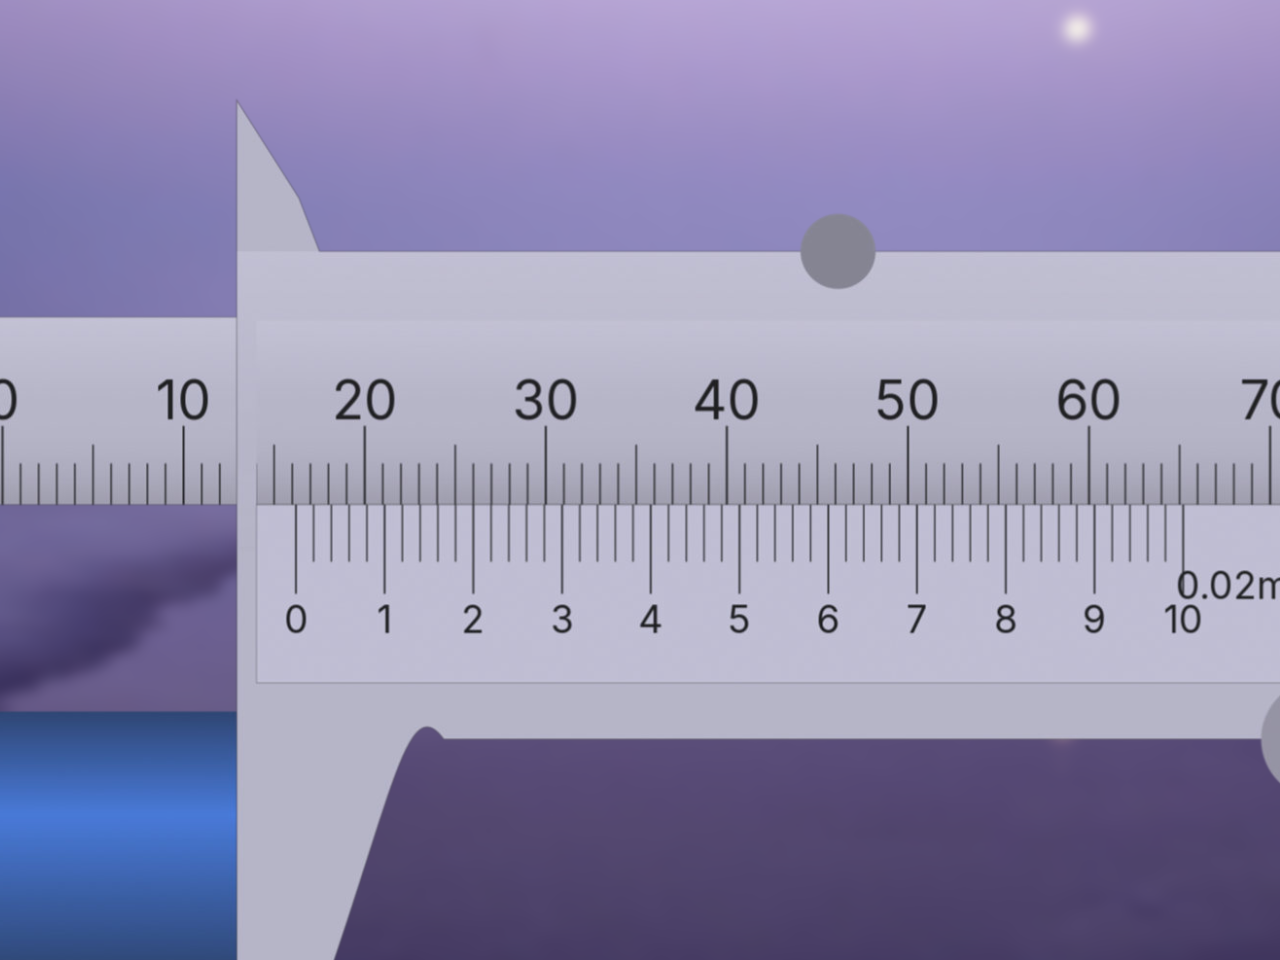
16.2 mm
